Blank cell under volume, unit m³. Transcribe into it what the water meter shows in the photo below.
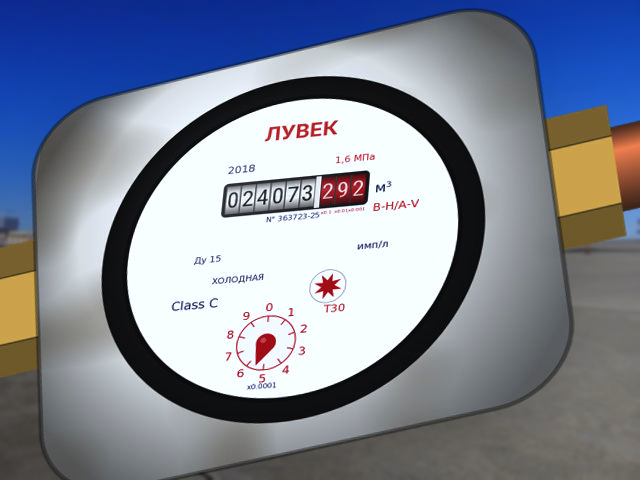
24073.2925 m³
